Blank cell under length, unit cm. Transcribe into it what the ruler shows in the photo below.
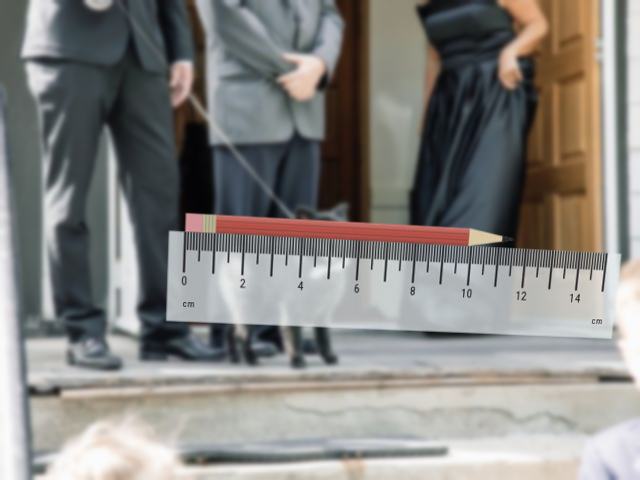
11.5 cm
